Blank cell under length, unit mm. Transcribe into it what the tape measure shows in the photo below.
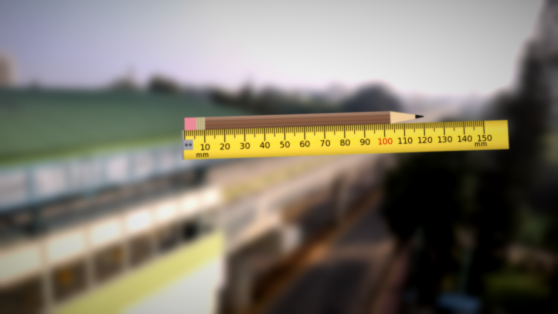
120 mm
